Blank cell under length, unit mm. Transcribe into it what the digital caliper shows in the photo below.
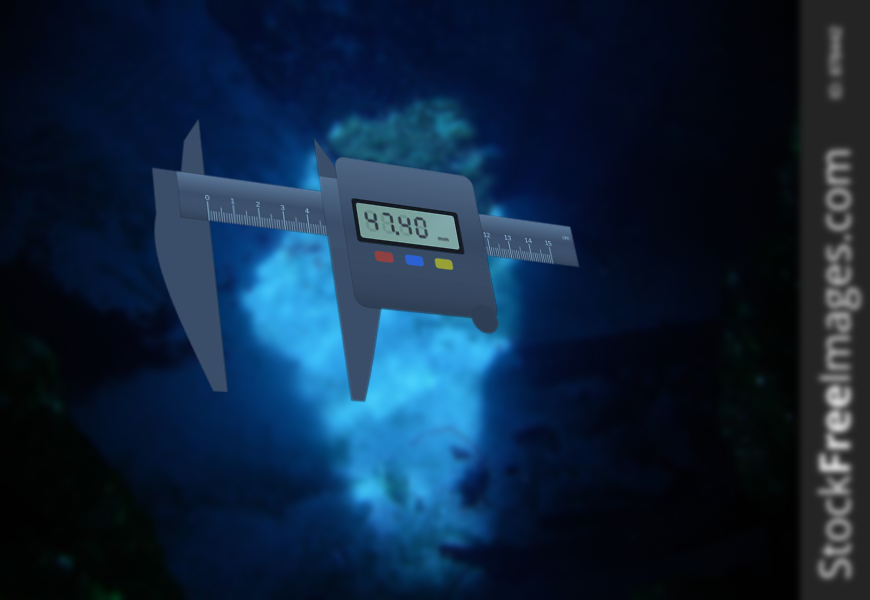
47.40 mm
